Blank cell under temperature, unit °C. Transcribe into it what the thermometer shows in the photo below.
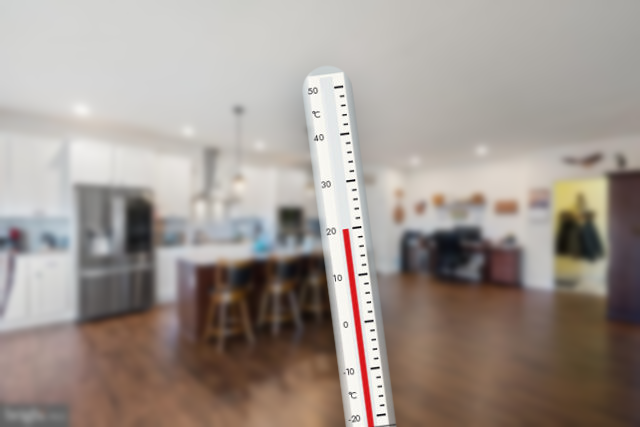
20 °C
